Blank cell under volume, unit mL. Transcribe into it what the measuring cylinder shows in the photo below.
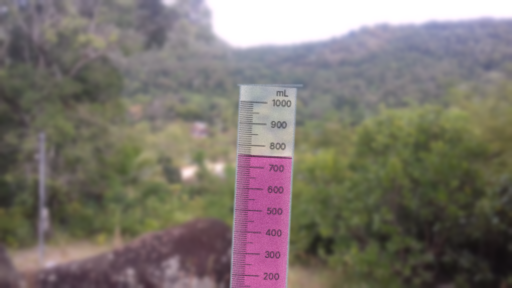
750 mL
